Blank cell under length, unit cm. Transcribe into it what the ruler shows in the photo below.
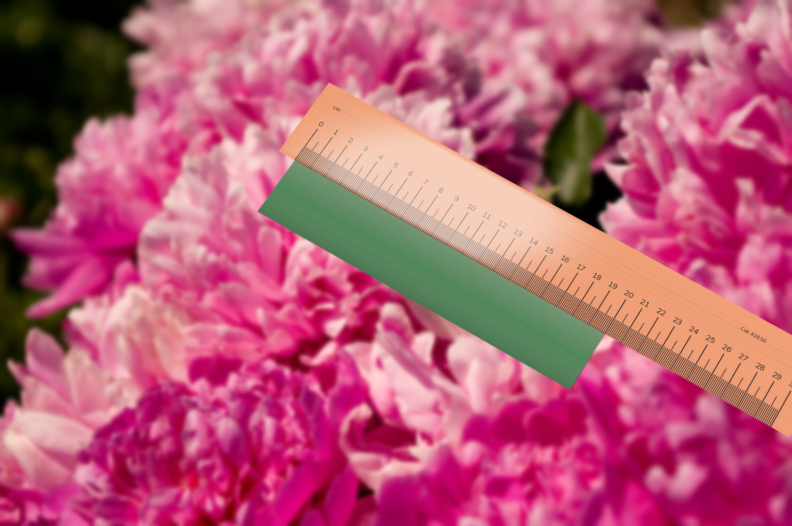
20 cm
